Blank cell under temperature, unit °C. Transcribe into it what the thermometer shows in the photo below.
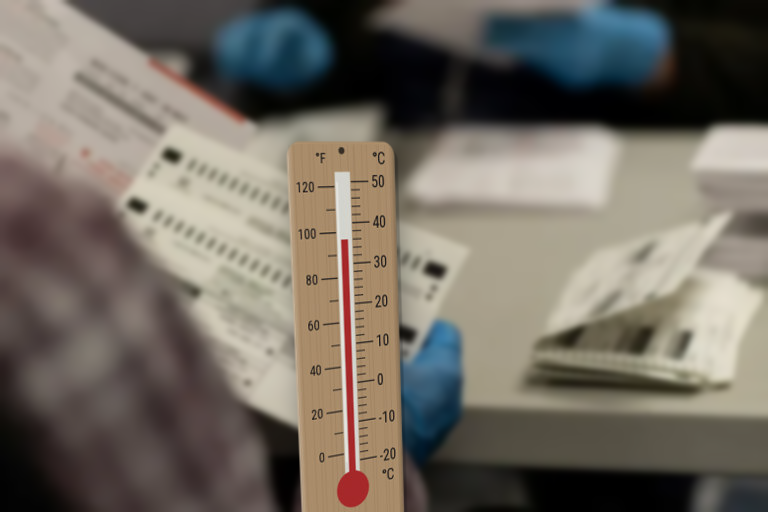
36 °C
